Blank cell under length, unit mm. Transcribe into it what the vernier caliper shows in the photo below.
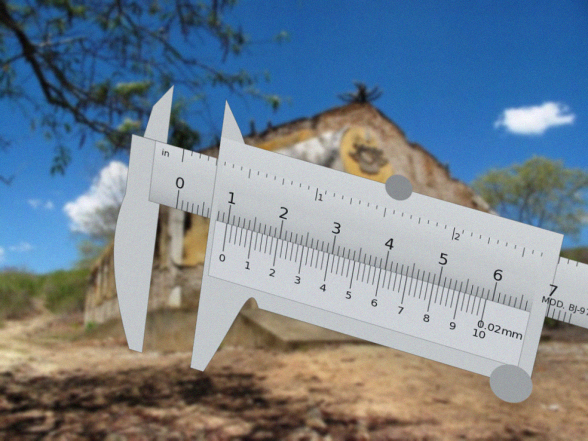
9.8 mm
